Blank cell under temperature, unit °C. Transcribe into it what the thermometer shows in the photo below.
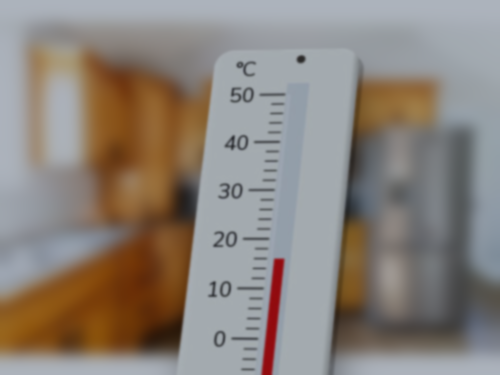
16 °C
